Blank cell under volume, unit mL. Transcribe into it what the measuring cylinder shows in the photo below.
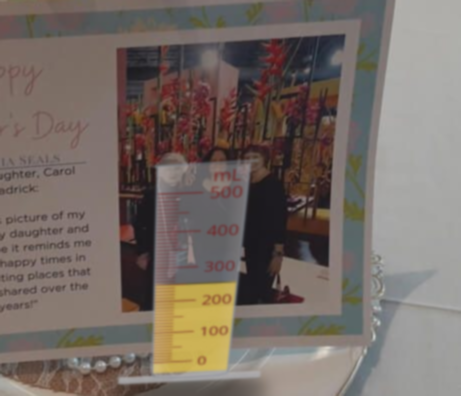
250 mL
